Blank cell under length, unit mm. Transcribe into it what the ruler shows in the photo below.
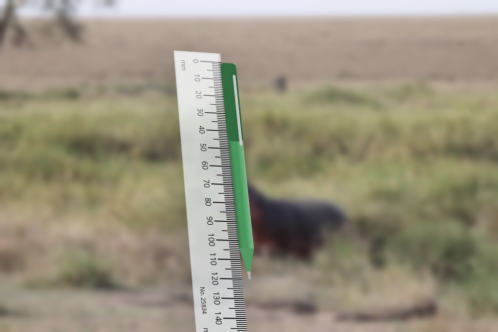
120 mm
